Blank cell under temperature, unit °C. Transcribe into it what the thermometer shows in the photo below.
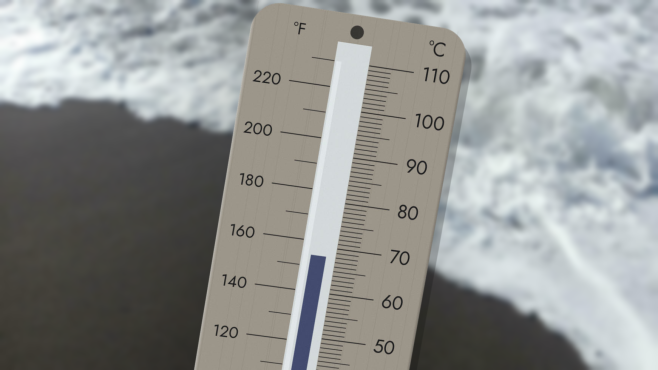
68 °C
